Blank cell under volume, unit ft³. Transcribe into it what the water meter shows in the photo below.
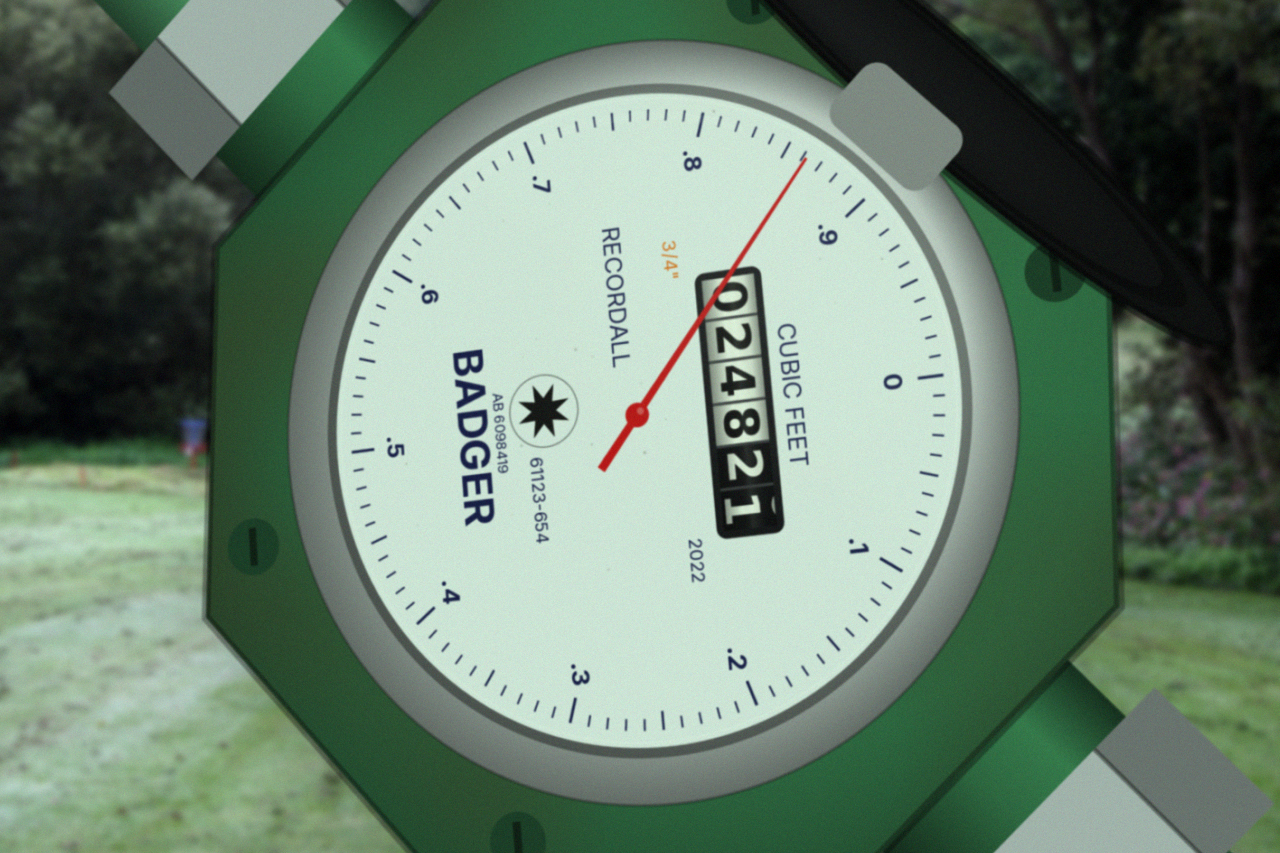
24820.86 ft³
